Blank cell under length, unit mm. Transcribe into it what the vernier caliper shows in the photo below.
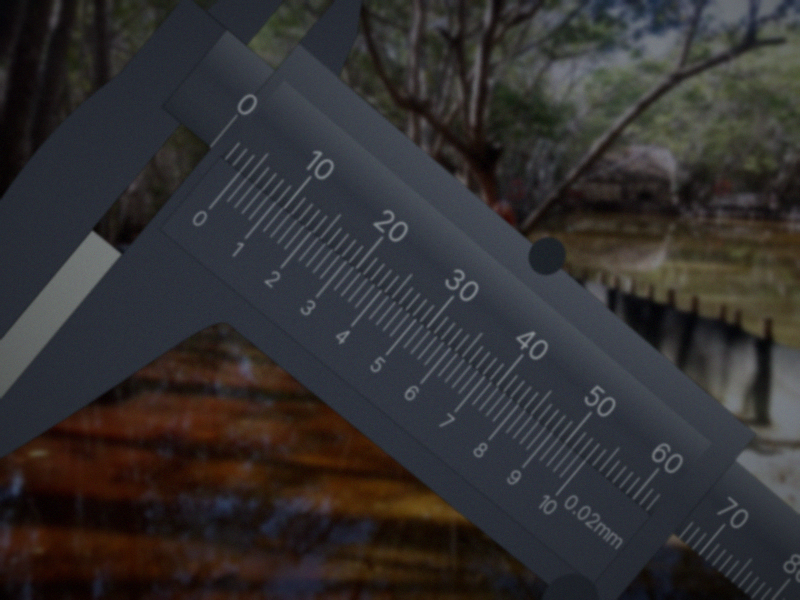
4.0 mm
